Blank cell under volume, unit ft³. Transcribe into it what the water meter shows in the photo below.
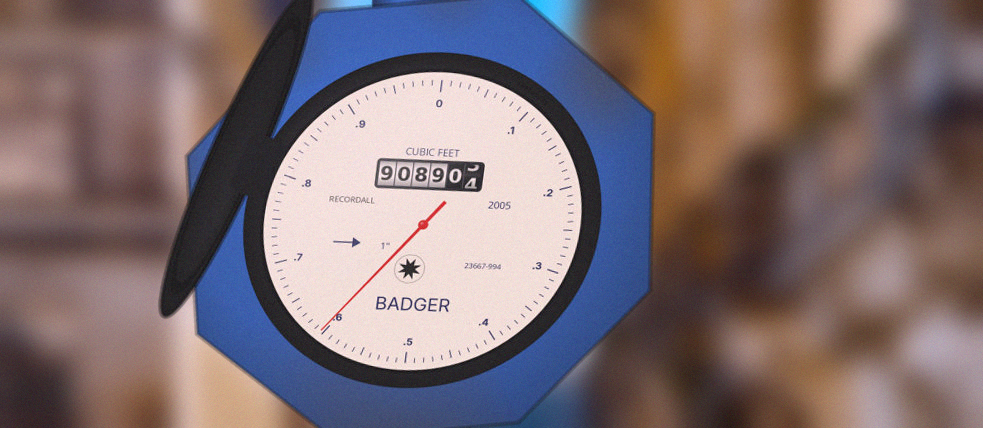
908903.60 ft³
